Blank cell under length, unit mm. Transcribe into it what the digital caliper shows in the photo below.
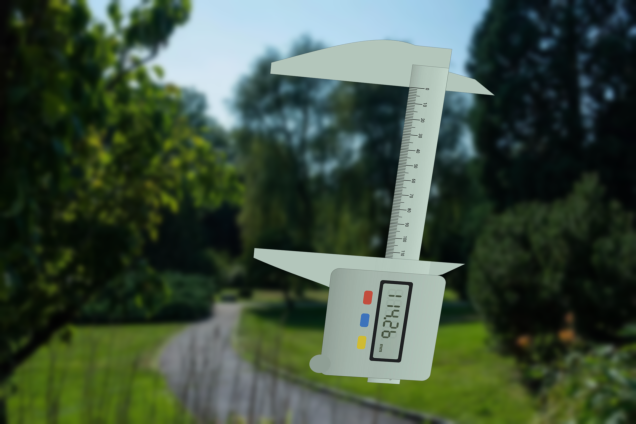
114.26 mm
